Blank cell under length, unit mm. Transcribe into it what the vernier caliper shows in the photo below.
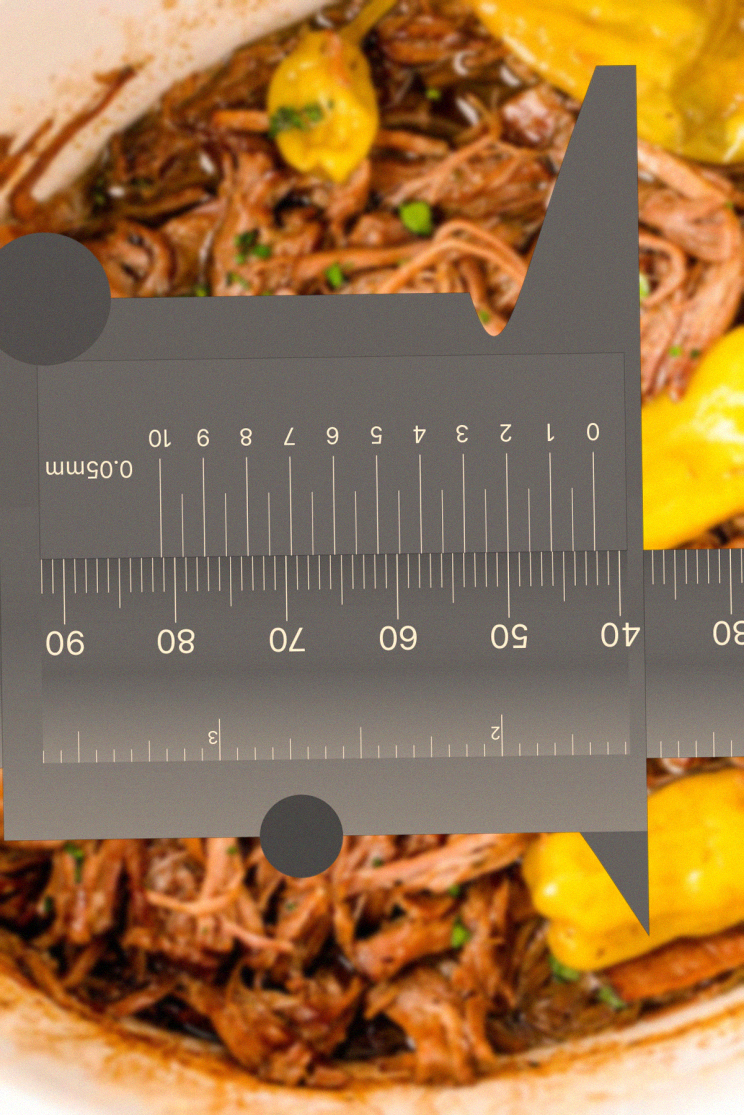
42.2 mm
